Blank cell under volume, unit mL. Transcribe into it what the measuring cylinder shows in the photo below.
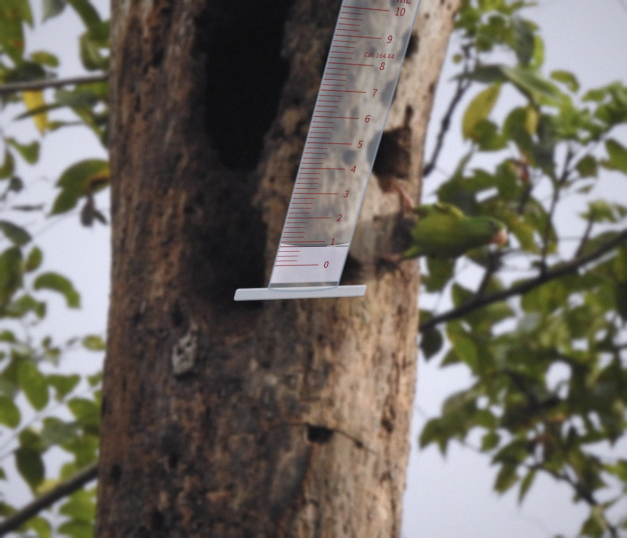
0.8 mL
